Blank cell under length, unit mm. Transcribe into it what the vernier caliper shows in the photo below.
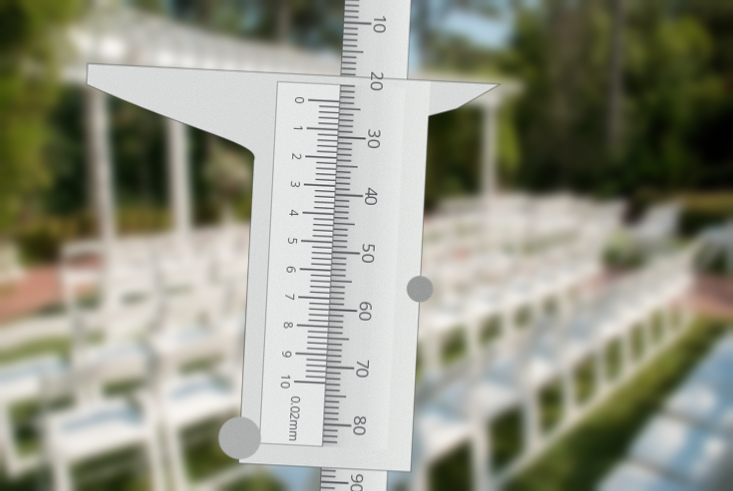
23.8 mm
